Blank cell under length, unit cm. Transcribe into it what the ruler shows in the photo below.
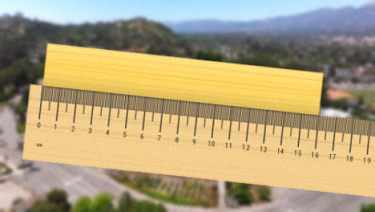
16 cm
